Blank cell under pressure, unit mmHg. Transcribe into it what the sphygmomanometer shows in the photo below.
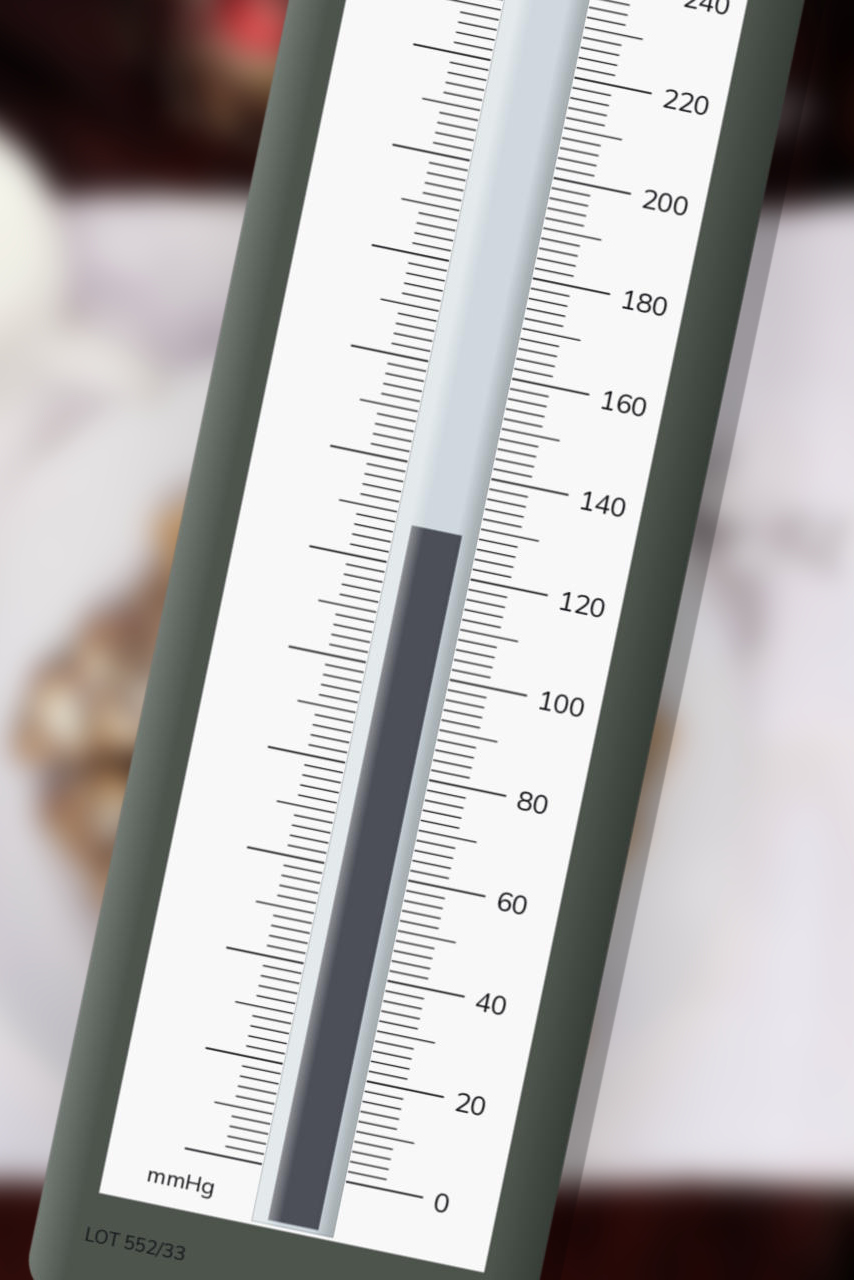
128 mmHg
